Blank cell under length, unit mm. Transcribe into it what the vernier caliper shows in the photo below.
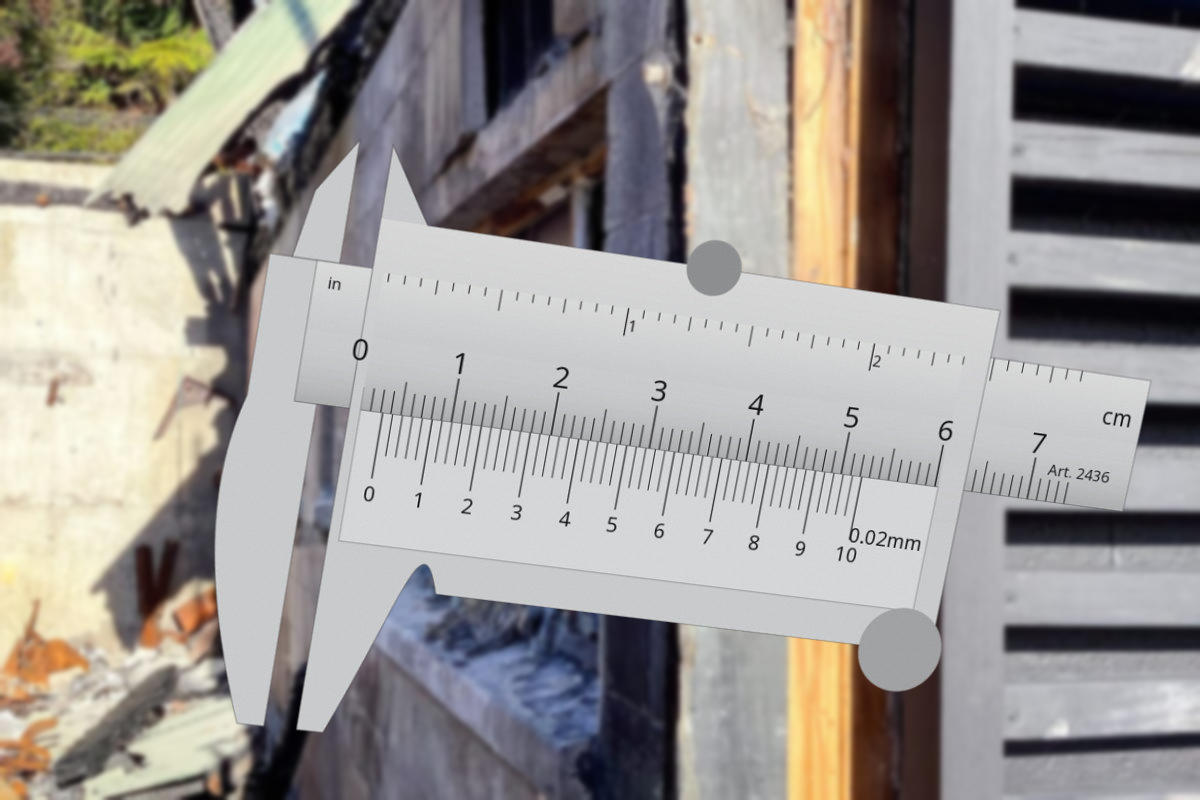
3.2 mm
